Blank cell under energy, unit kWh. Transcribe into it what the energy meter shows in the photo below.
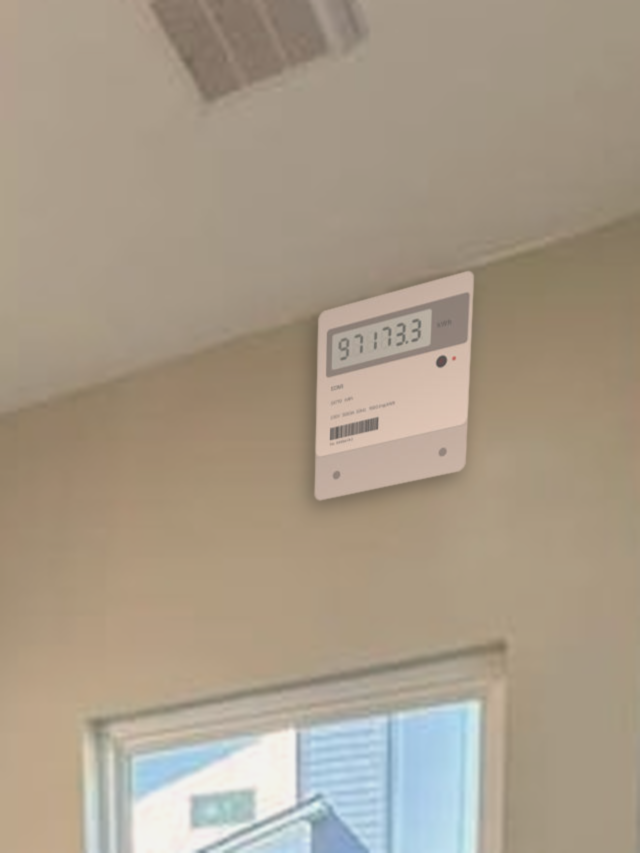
97173.3 kWh
